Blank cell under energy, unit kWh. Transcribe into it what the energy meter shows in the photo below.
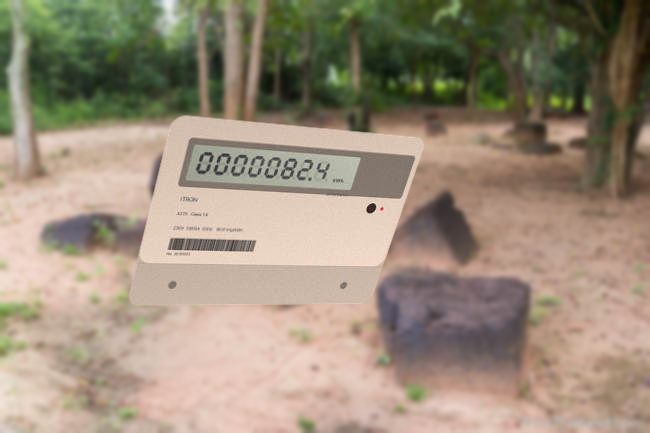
82.4 kWh
